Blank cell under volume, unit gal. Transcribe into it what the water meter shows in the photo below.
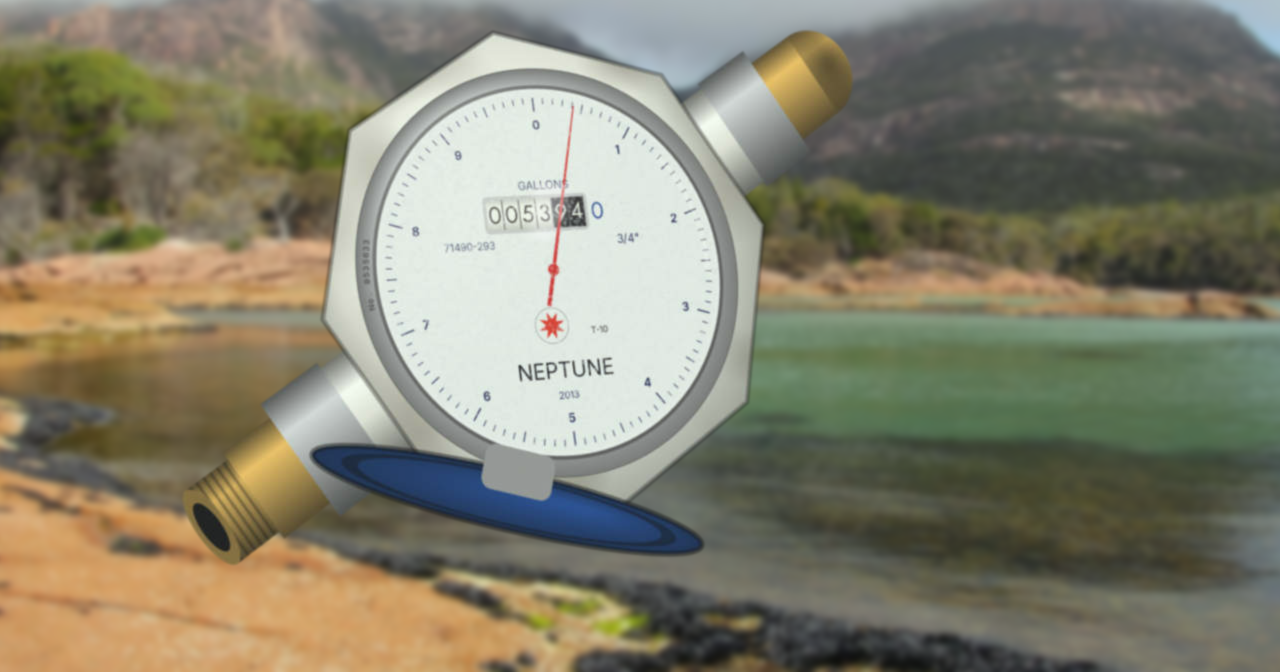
53940.4 gal
